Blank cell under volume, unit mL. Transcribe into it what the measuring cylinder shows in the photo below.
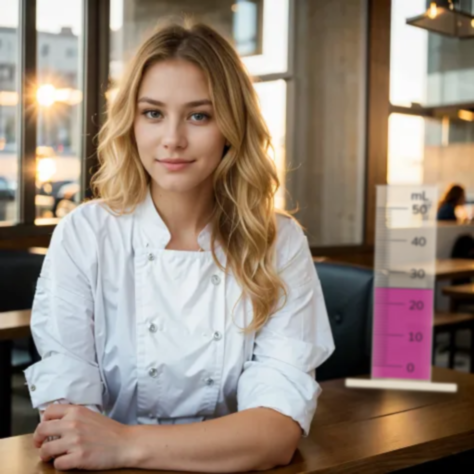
25 mL
